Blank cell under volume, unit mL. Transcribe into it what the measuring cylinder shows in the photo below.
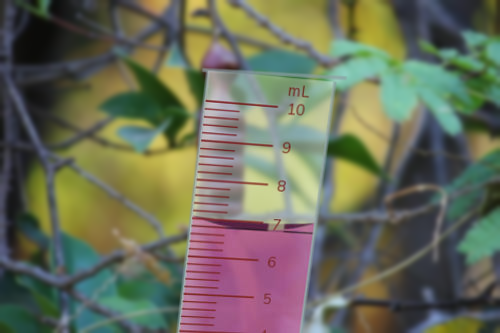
6.8 mL
